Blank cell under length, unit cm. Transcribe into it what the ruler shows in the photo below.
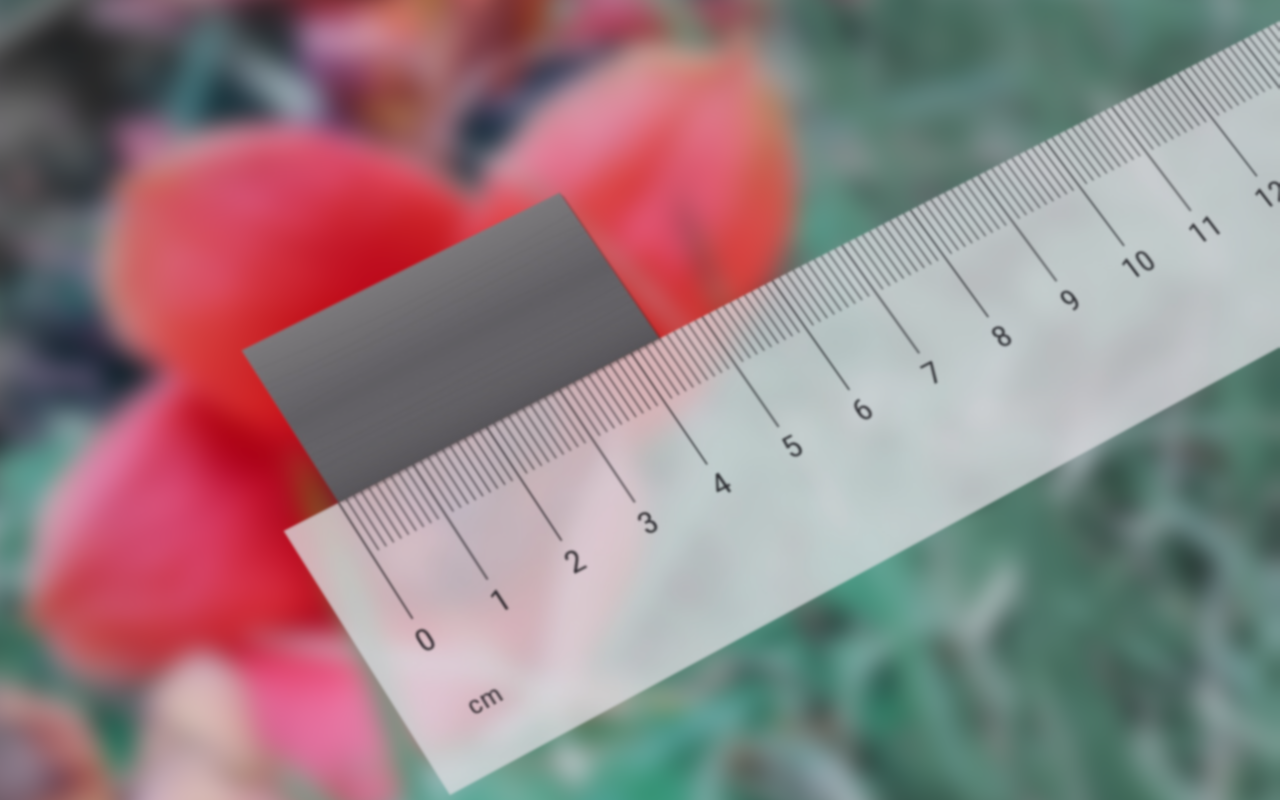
4.4 cm
